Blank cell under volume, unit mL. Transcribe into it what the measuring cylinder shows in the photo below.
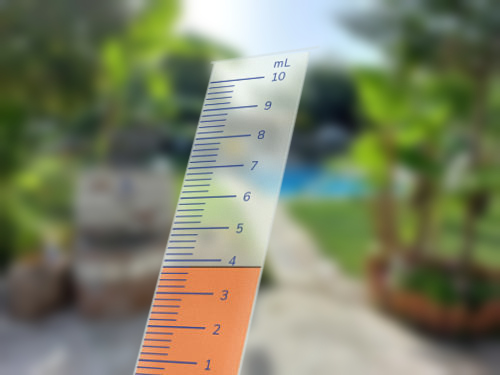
3.8 mL
